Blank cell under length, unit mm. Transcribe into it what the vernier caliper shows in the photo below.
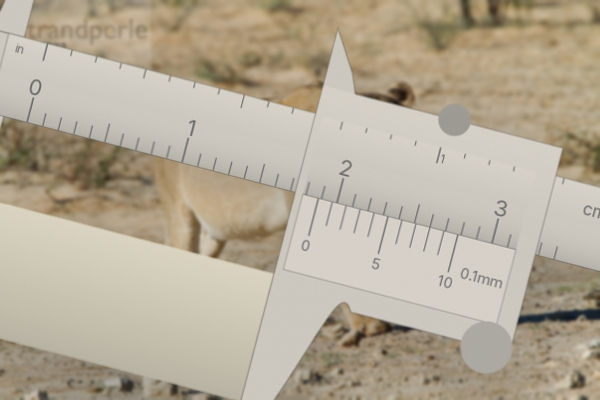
18.8 mm
